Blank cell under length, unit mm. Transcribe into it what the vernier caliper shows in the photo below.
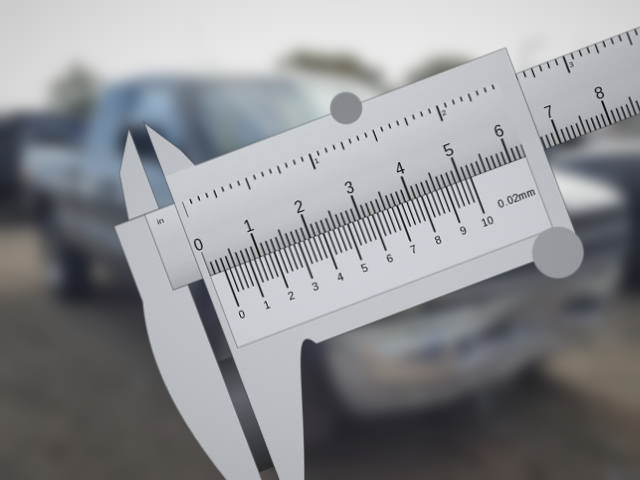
3.0 mm
